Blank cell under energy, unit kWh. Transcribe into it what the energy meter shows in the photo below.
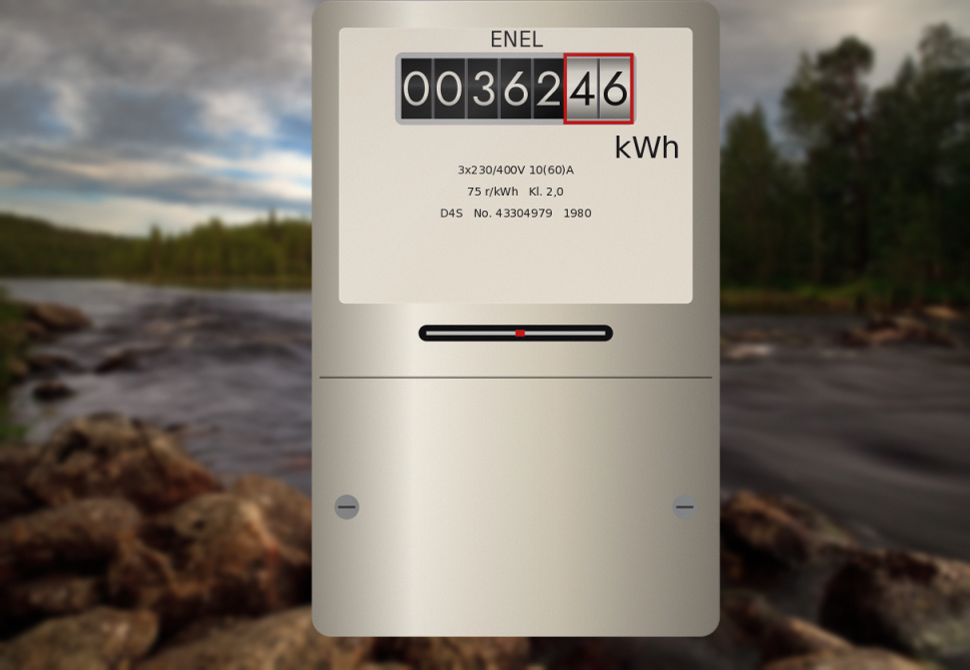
362.46 kWh
